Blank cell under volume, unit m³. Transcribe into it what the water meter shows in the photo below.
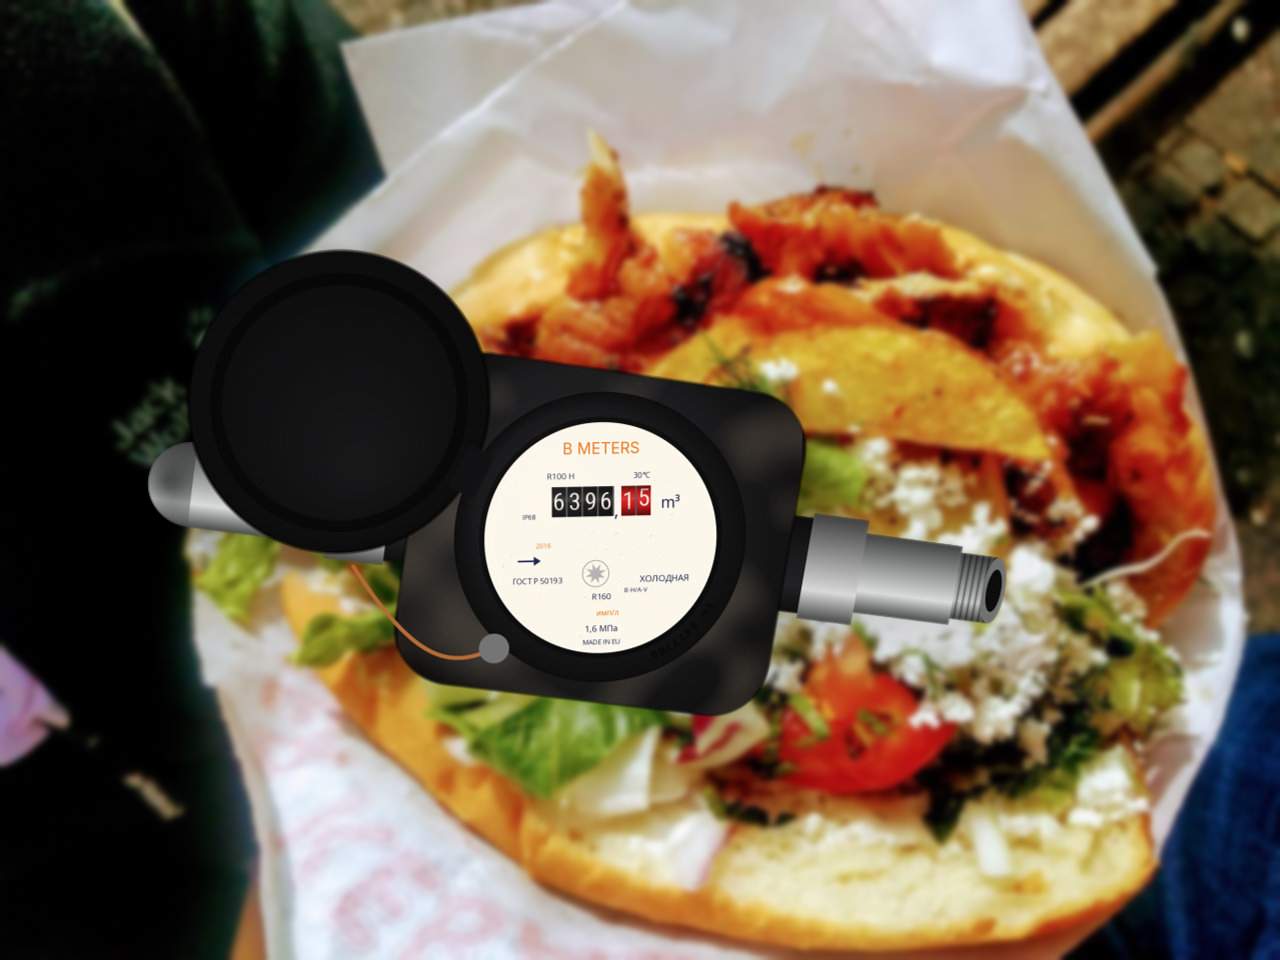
6396.15 m³
